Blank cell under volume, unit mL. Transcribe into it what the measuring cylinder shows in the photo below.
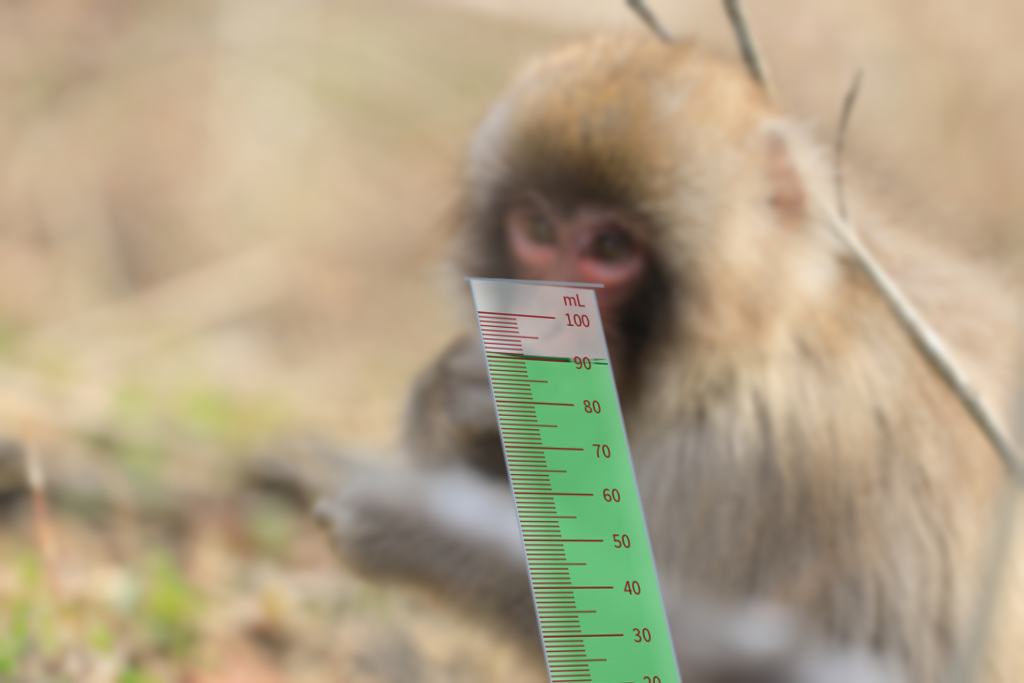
90 mL
